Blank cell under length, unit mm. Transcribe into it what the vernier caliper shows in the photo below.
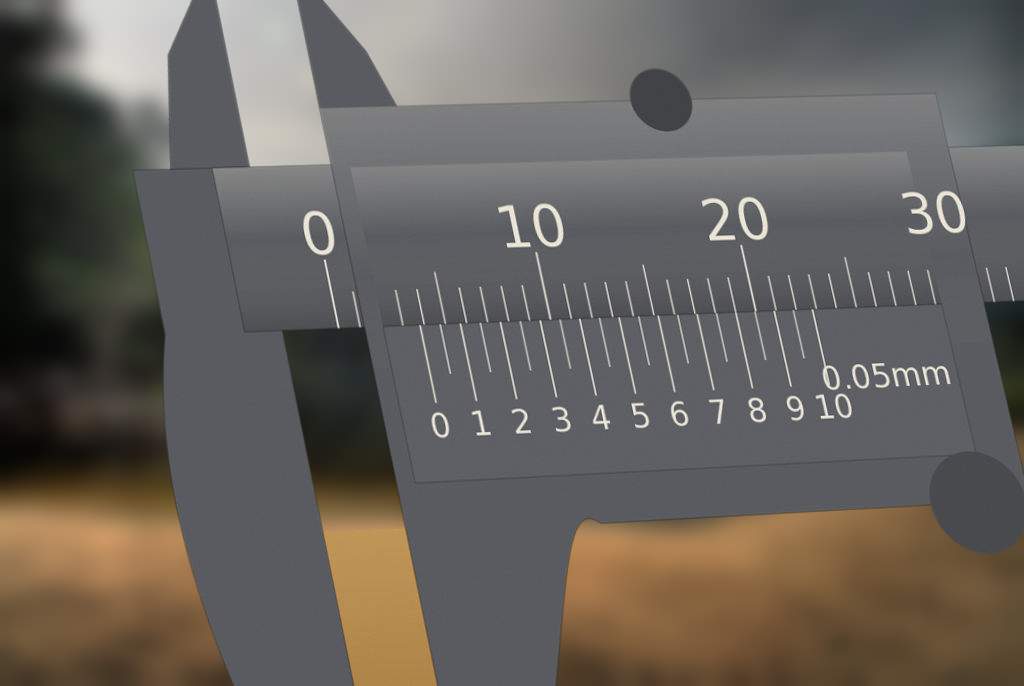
3.8 mm
